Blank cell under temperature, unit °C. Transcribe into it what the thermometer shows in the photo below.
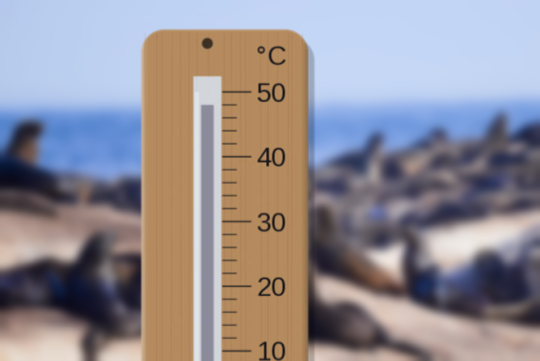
48 °C
